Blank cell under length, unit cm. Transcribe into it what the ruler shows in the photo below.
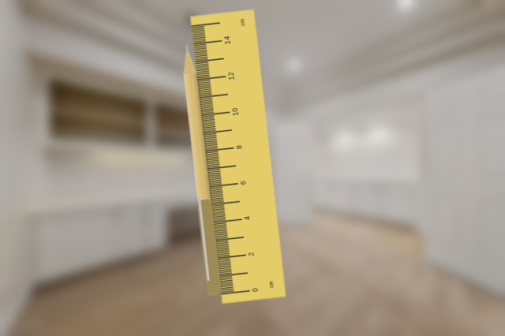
14 cm
